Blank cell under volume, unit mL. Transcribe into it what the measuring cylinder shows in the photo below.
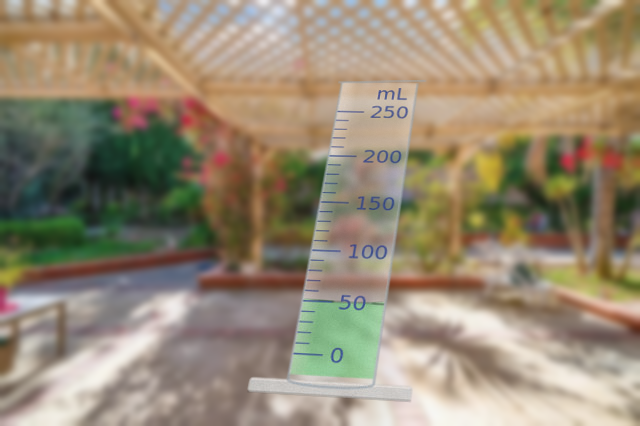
50 mL
